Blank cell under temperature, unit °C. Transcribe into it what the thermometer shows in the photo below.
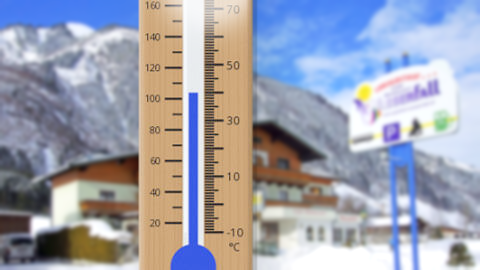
40 °C
